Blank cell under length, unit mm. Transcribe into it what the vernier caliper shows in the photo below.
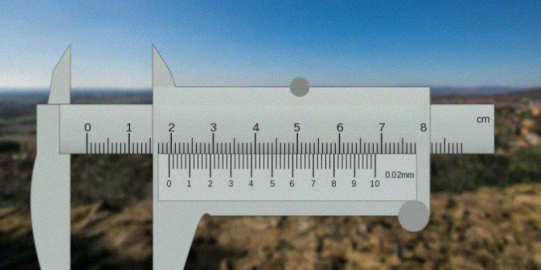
19.5 mm
